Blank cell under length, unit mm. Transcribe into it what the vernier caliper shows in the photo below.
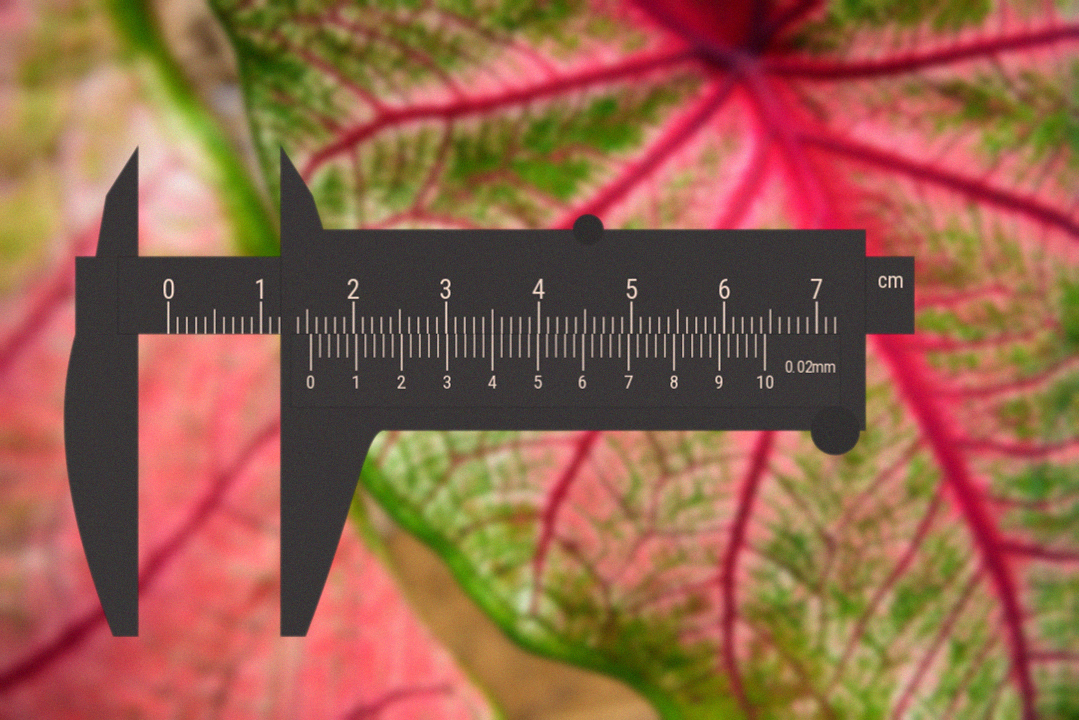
15.4 mm
